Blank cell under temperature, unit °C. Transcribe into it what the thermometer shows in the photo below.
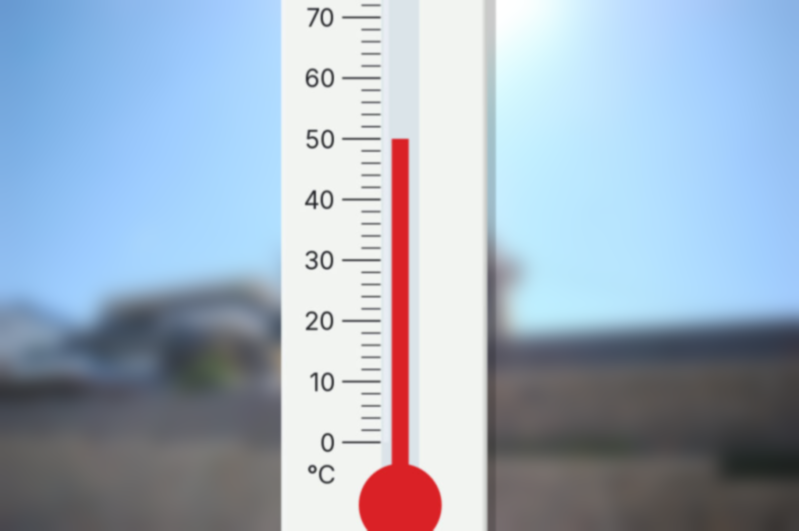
50 °C
